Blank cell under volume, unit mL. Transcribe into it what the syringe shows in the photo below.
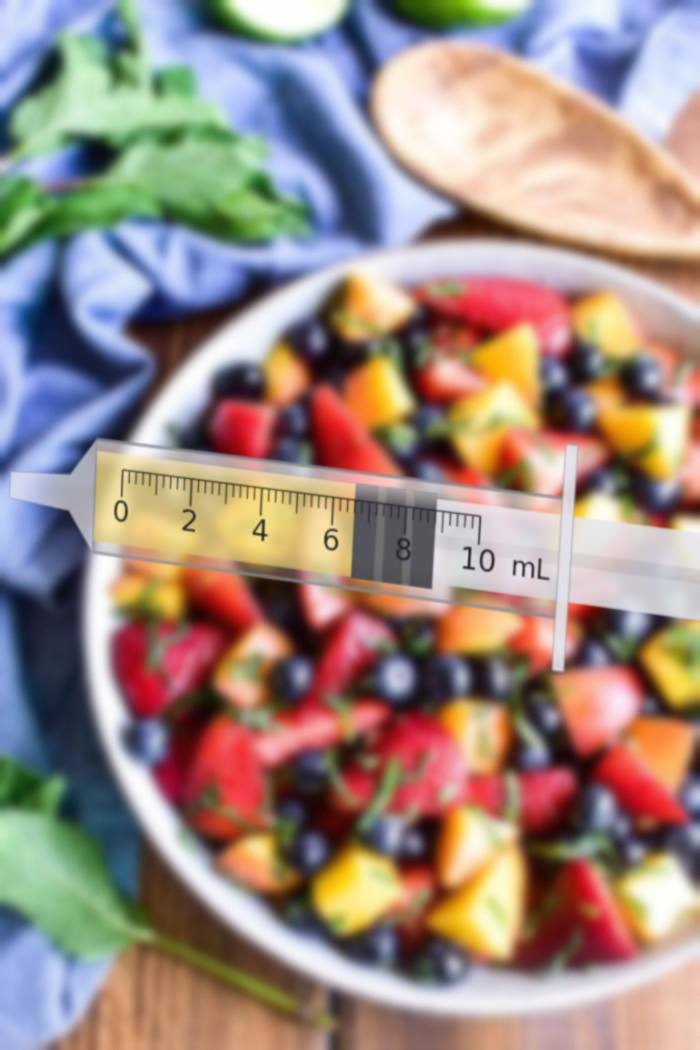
6.6 mL
